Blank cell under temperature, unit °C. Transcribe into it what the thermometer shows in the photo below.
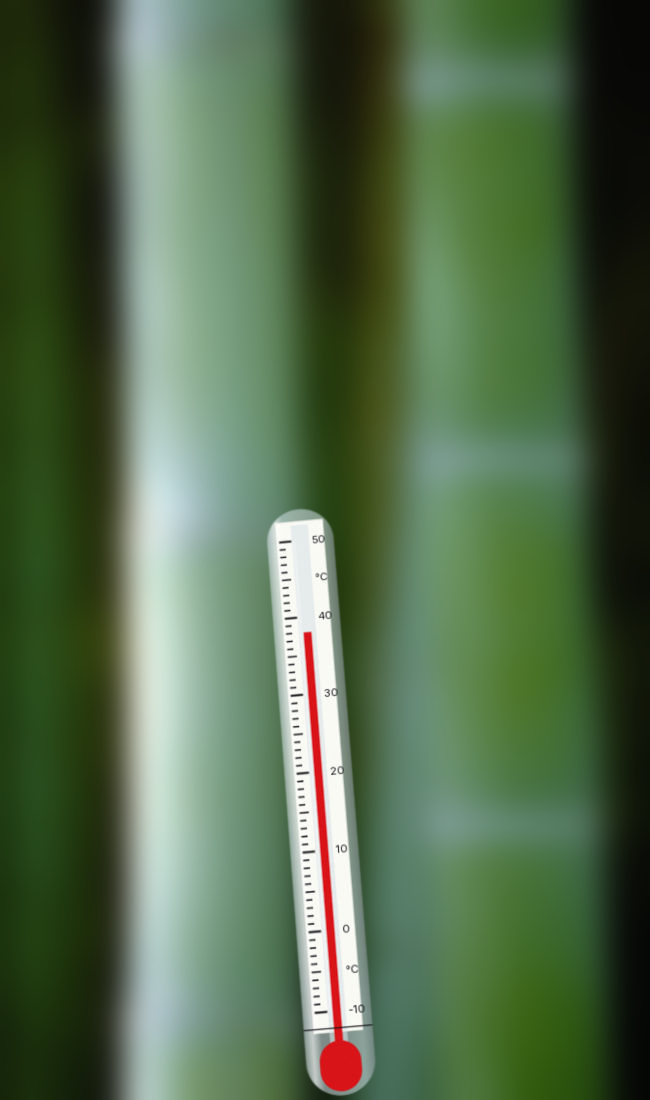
38 °C
